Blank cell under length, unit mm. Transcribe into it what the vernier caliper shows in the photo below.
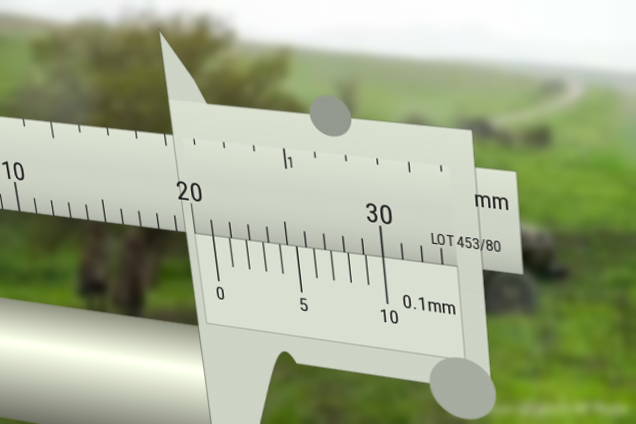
21.0 mm
